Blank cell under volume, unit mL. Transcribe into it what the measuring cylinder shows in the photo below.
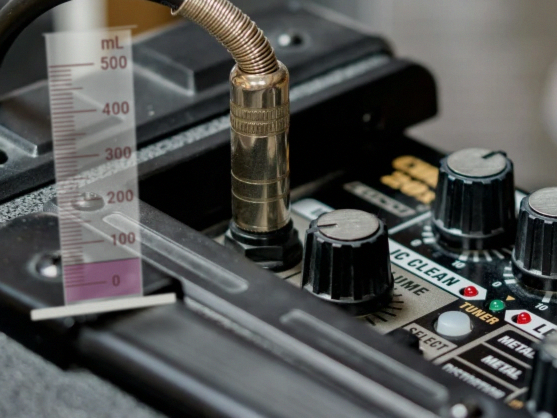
50 mL
